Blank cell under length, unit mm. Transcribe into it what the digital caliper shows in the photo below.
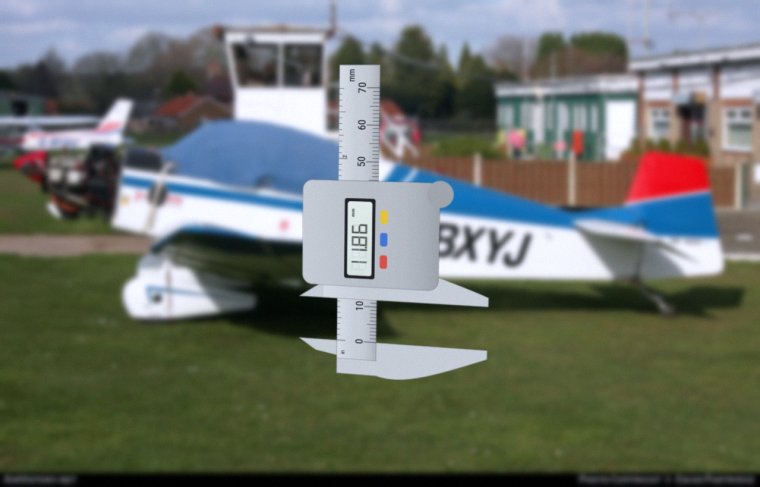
11.86 mm
